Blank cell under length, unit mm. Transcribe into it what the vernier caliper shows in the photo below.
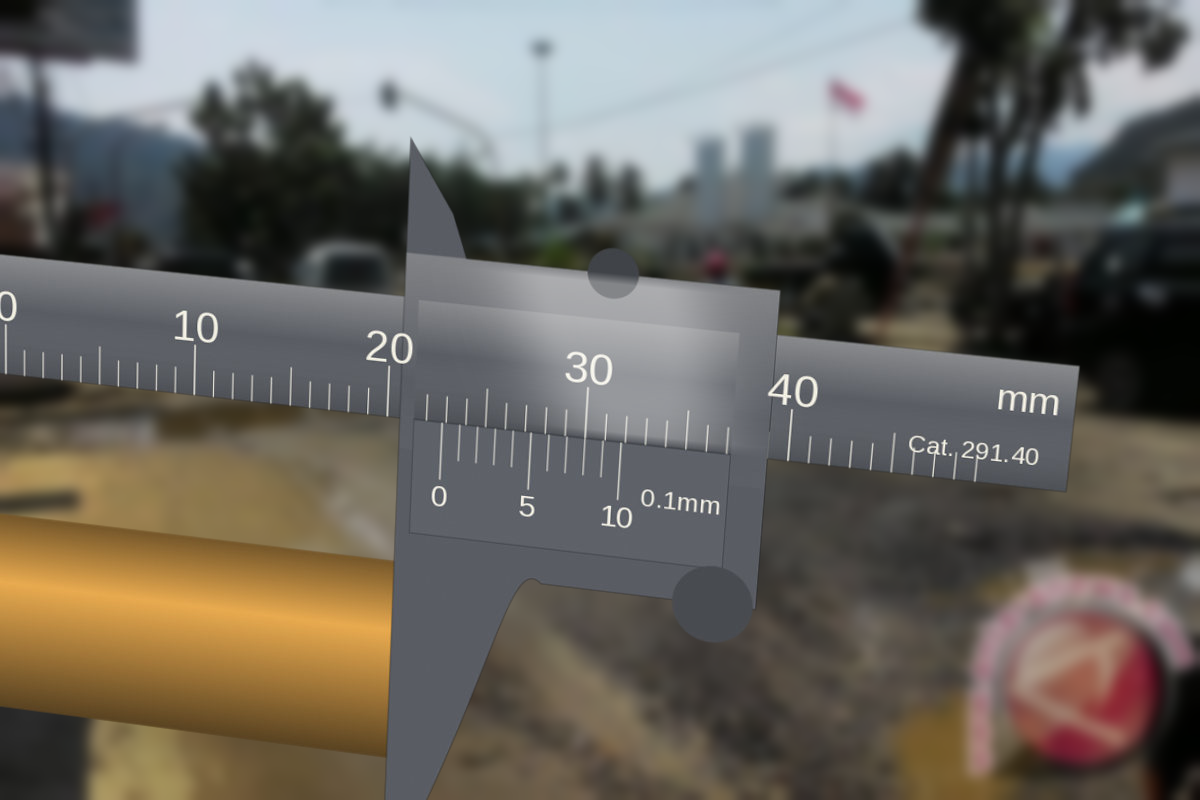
22.8 mm
